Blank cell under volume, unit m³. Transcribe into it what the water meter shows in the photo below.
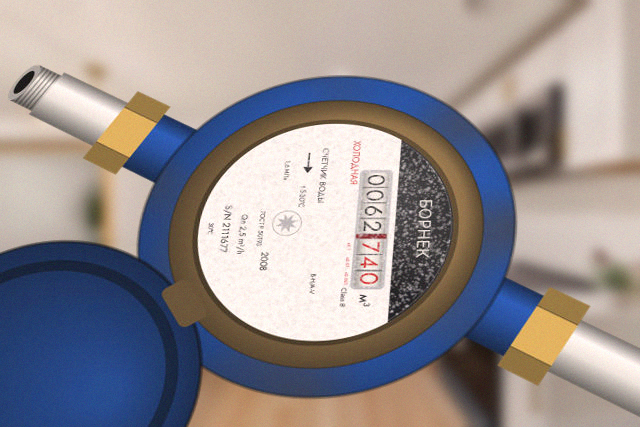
62.740 m³
